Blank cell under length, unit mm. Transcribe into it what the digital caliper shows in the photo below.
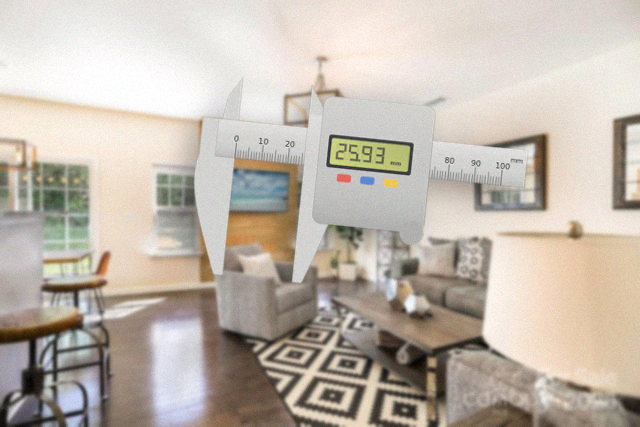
25.93 mm
